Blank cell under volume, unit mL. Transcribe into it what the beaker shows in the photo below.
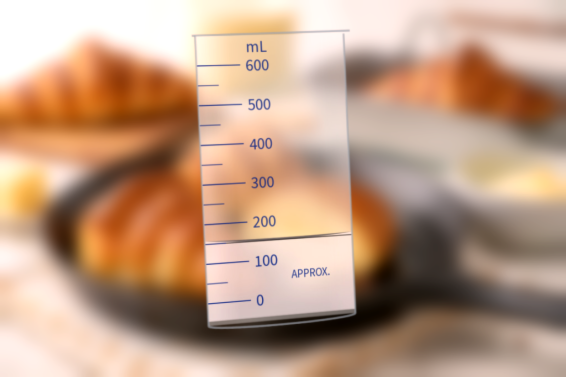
150 mL
